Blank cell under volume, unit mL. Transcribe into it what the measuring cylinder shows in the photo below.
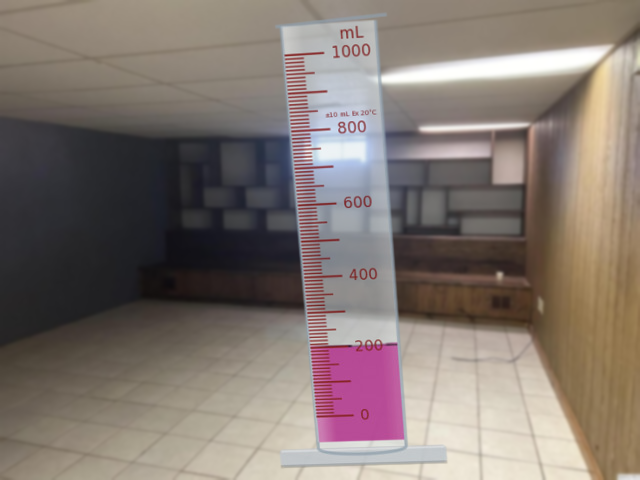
200 mL
